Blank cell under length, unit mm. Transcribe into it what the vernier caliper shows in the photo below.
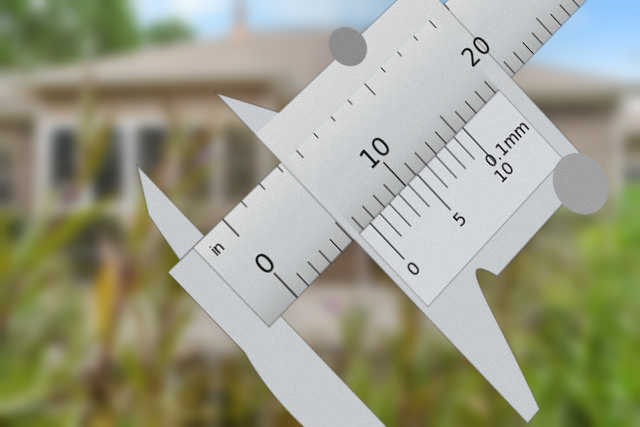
6.6 mm
